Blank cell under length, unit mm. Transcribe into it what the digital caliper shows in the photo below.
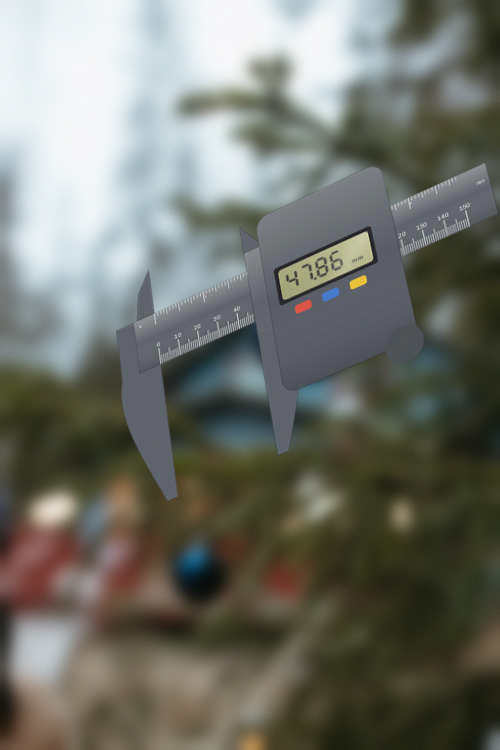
47.86 mm
